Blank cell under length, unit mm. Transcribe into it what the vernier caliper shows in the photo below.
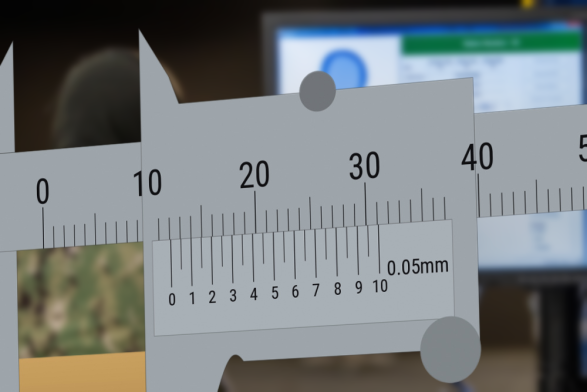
12.1 mm
